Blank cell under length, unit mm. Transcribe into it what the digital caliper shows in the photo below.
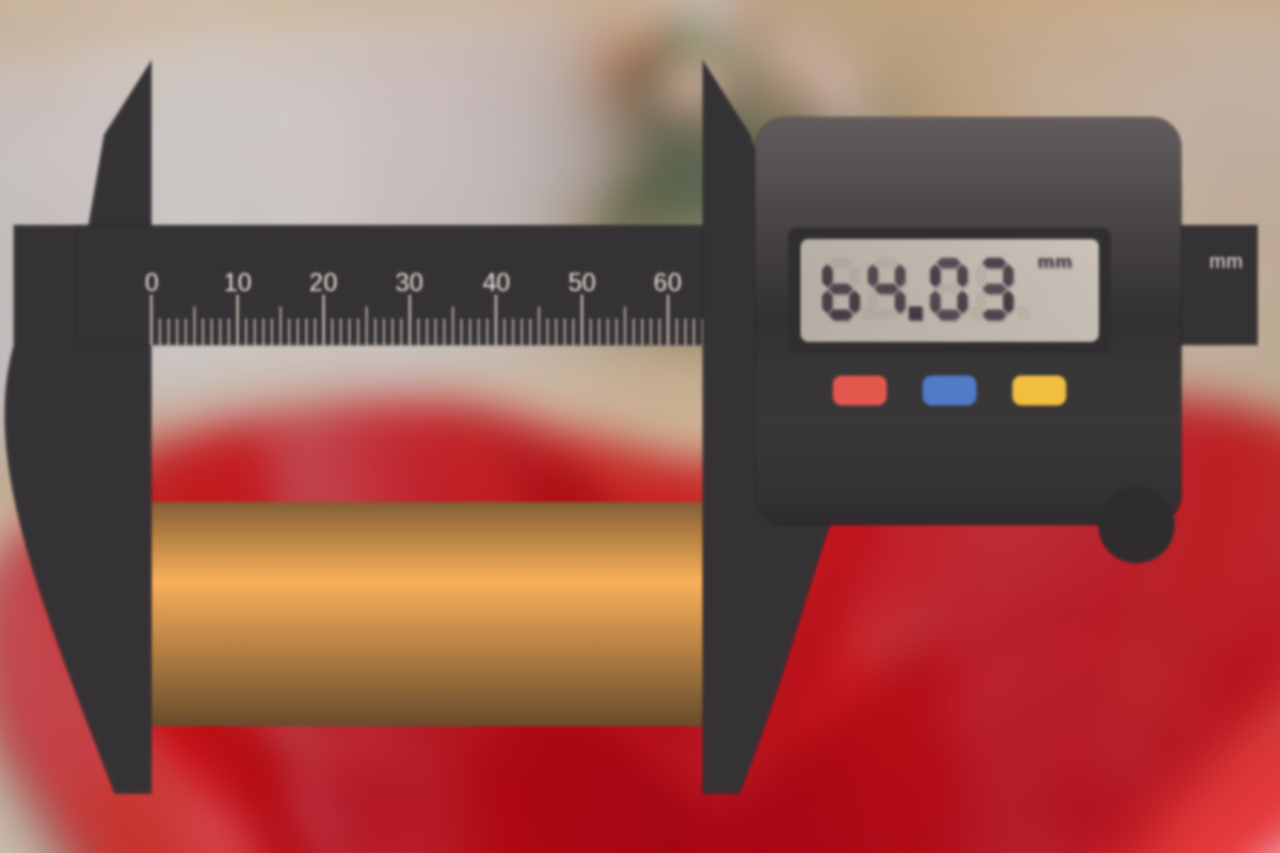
64.03 mm
